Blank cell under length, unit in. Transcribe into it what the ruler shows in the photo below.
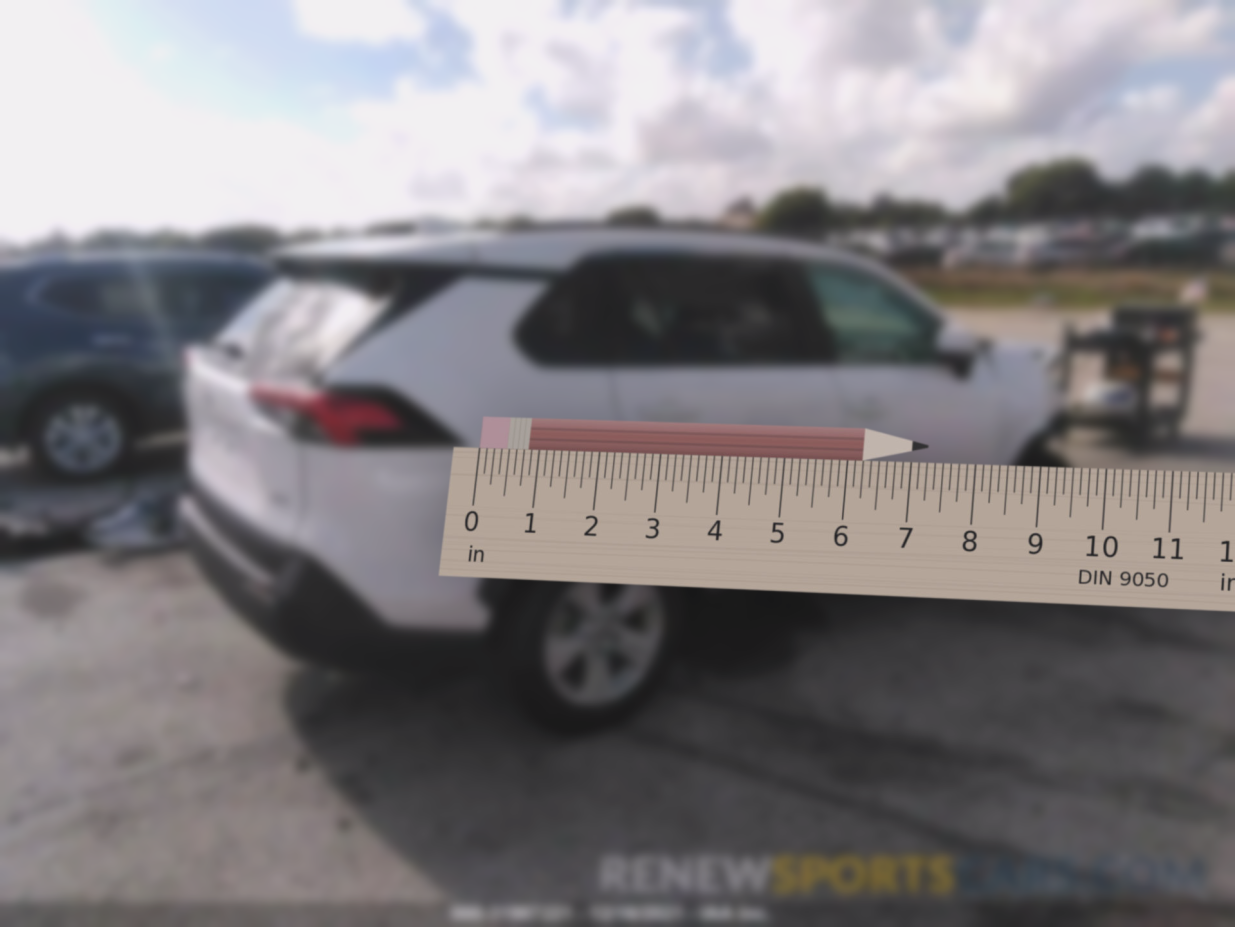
7.25 in
